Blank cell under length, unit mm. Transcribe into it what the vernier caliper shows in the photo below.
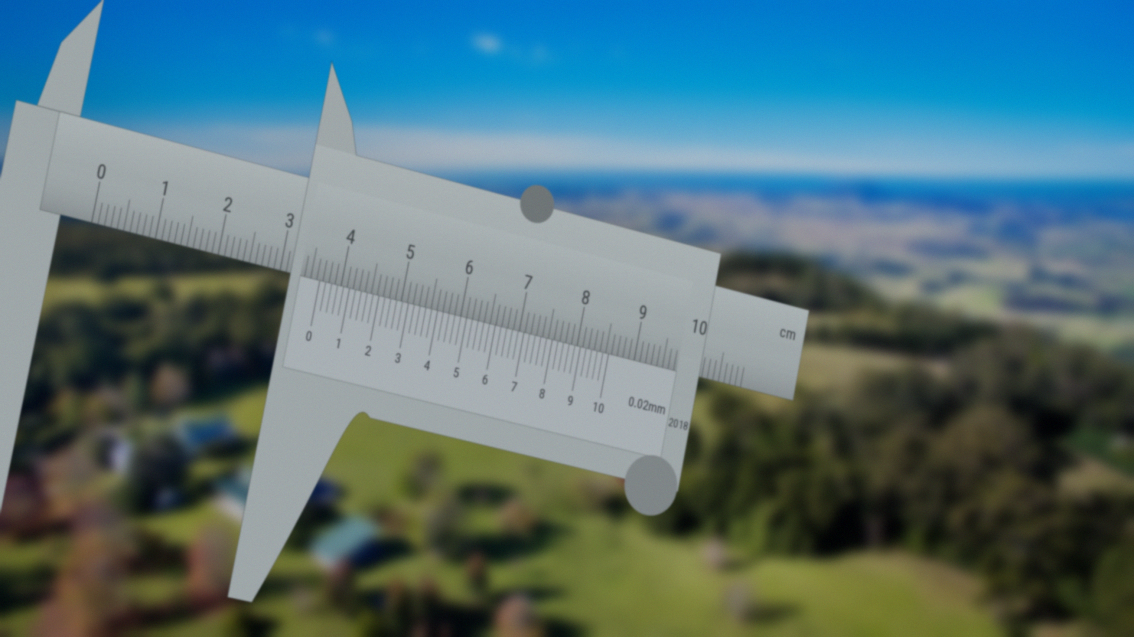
36.5 mm
